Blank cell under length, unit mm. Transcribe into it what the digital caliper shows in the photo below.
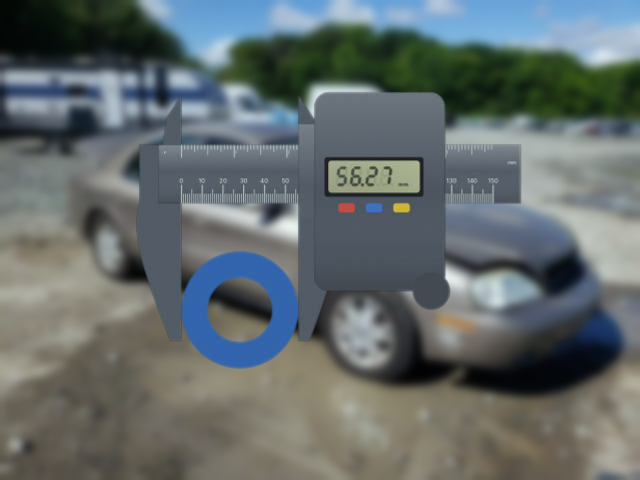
56.27 mm
